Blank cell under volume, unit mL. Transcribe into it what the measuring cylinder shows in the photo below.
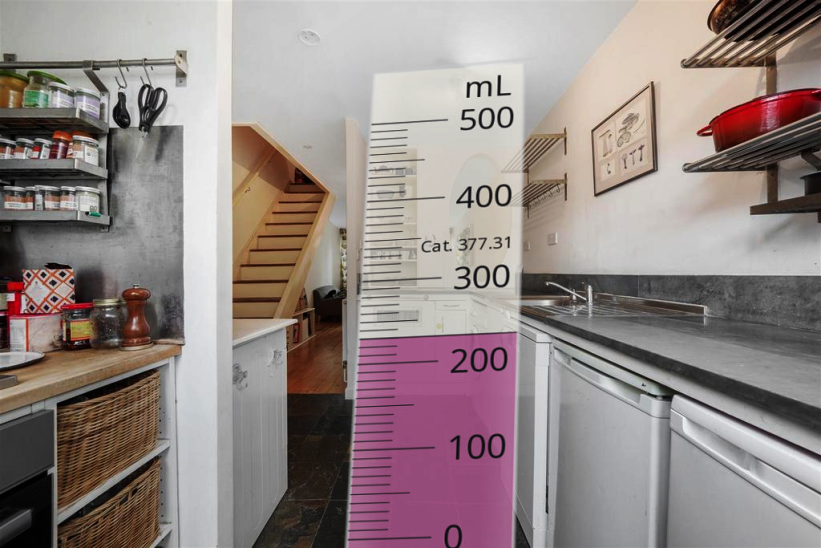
230 mL
